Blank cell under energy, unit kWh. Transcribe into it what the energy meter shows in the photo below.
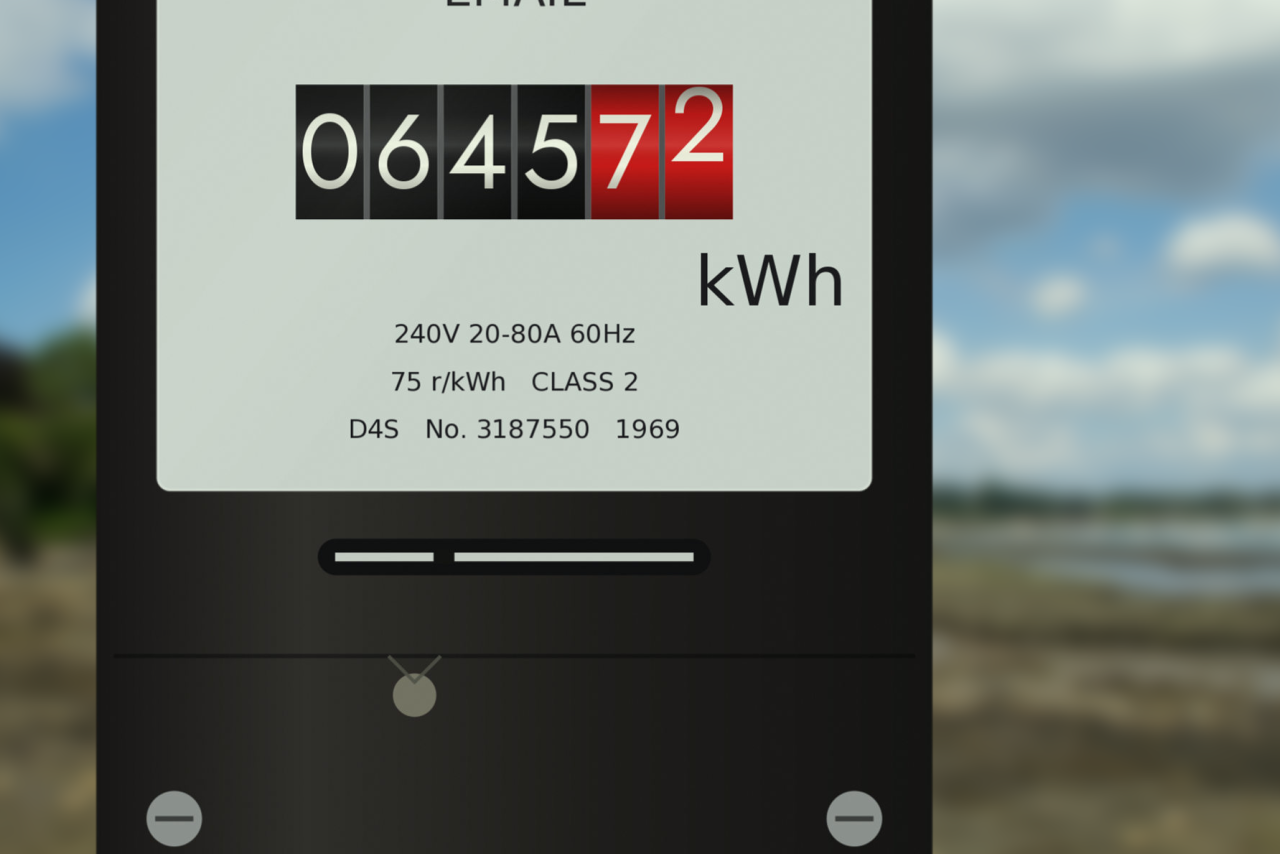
645.72 kWh
